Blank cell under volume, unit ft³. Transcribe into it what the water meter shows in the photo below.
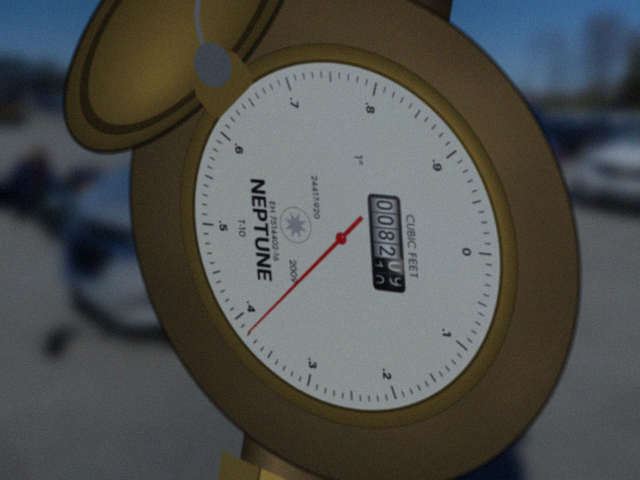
8209.38 ft³
